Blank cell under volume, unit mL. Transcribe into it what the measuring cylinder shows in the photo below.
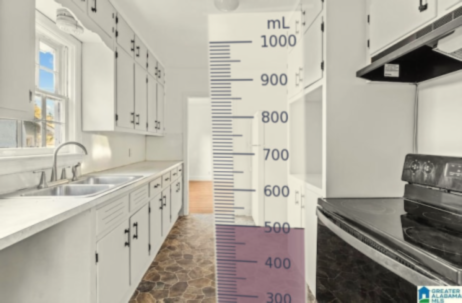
500 mL
